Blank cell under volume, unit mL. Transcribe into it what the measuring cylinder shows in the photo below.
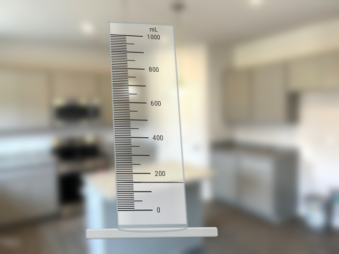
150 mL
